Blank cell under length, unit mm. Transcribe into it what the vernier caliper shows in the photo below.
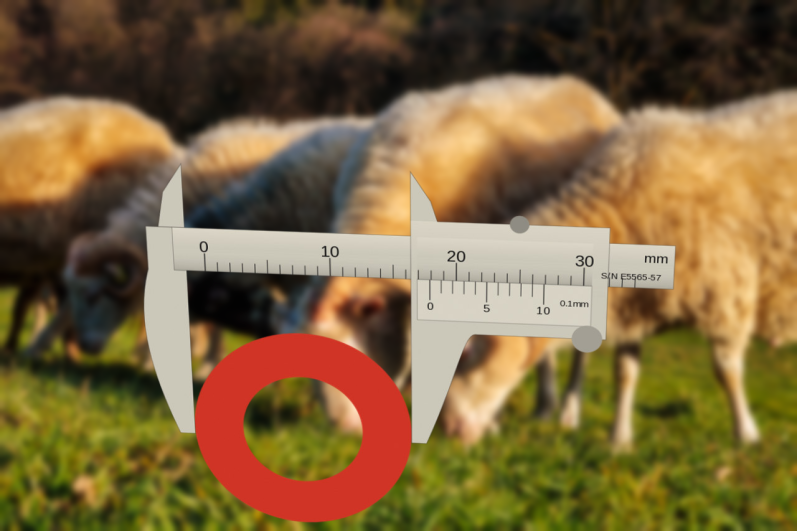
17.9 mm
